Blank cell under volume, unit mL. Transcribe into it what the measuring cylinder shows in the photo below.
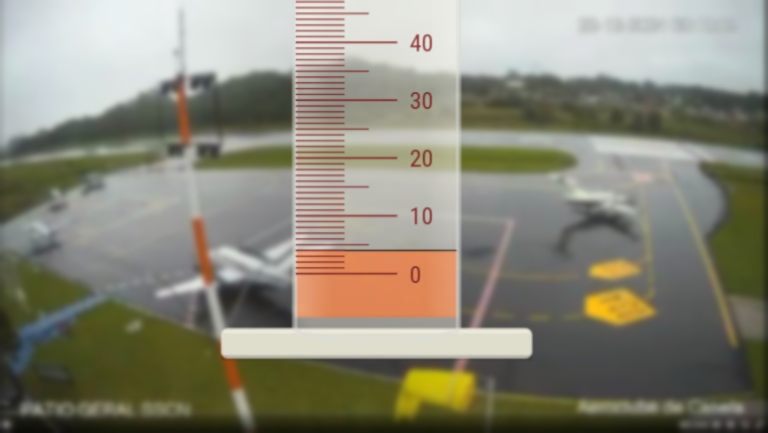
4 mL
